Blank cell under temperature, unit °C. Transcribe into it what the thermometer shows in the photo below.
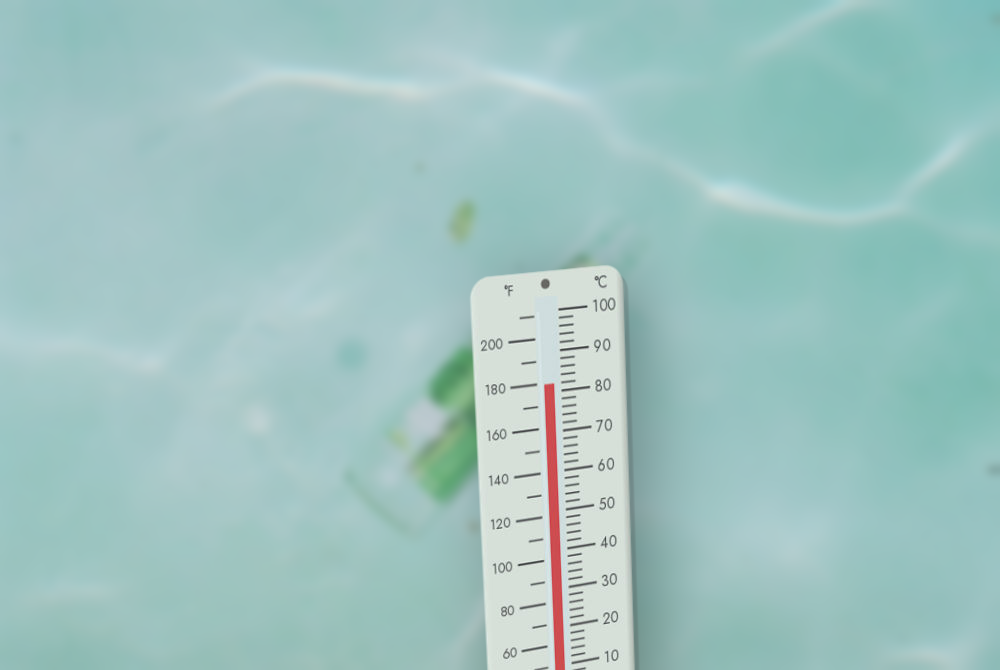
82 °C
